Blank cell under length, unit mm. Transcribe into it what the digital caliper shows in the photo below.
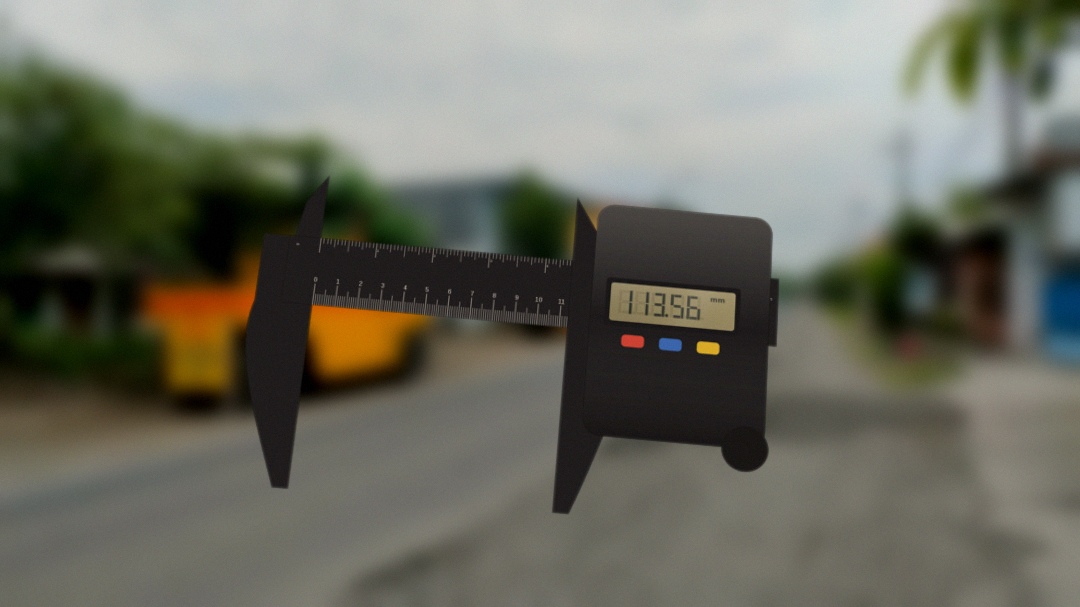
113.56 mm
